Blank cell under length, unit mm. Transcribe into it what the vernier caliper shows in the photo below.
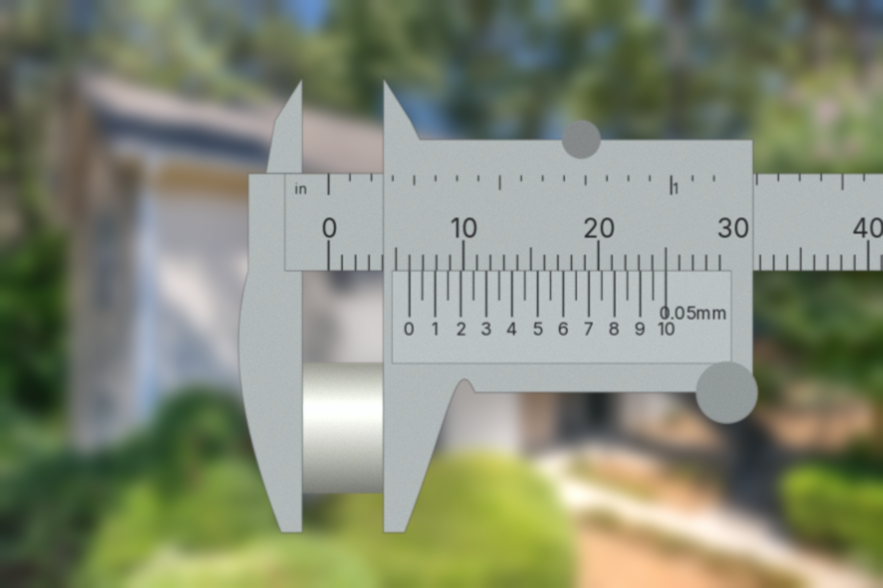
6.0 mm
